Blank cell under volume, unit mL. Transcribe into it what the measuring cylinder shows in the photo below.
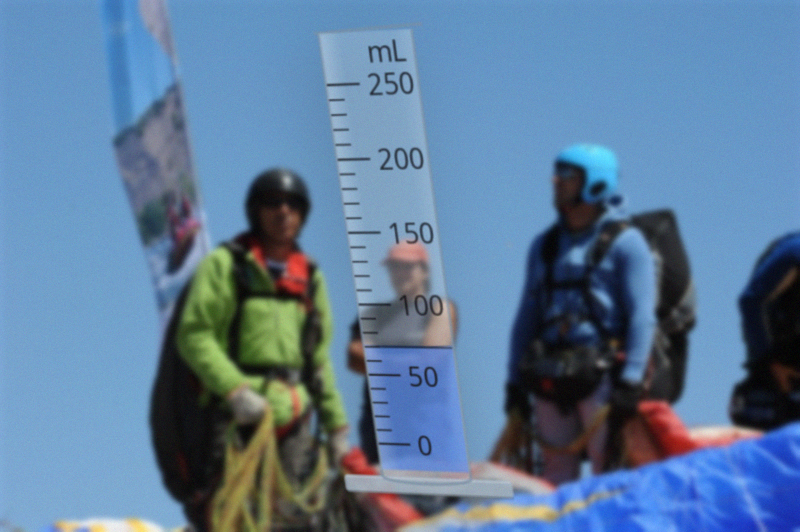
70 mL
